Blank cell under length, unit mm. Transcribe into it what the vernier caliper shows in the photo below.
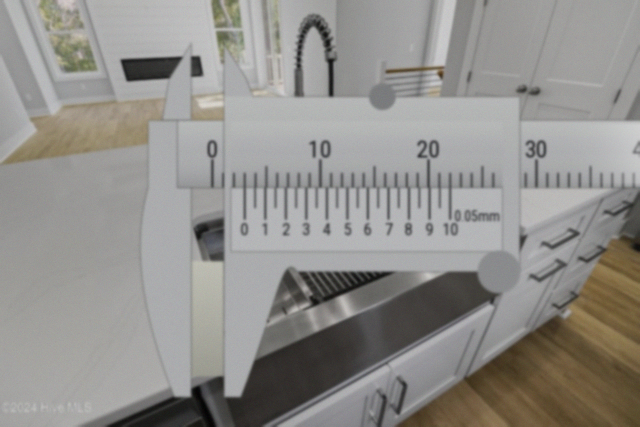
3.0 mm
